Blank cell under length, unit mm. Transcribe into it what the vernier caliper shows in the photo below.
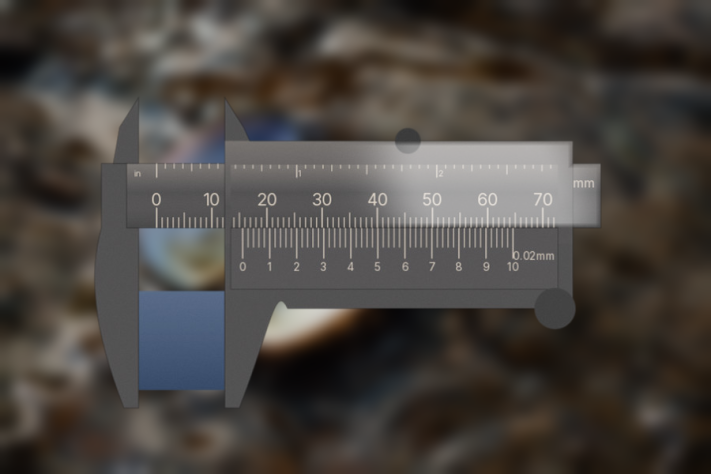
15.6 mm
